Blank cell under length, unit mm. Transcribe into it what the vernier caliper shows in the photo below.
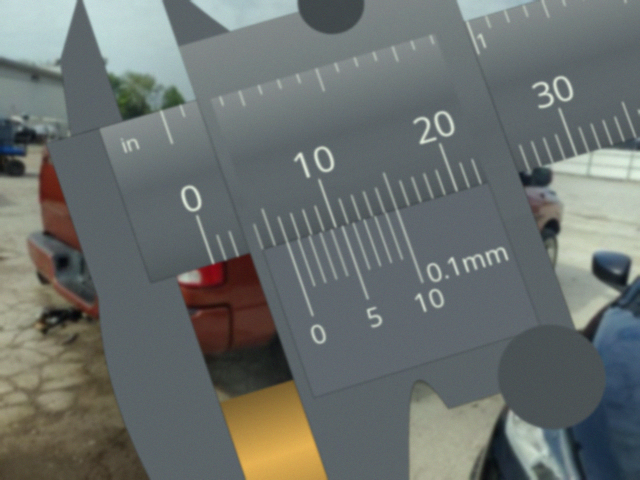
6.0 mm
